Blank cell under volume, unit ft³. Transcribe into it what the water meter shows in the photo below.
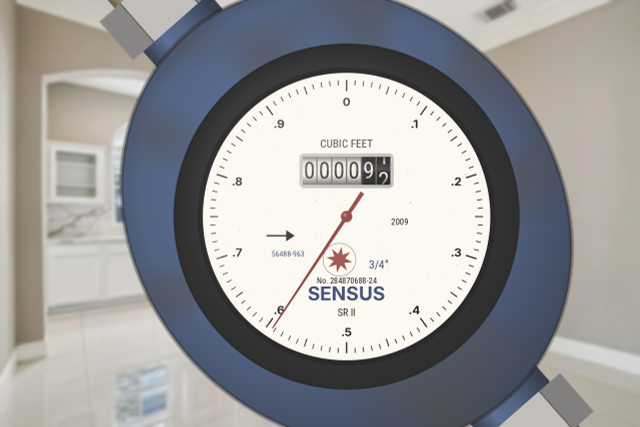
91.59 ft³
